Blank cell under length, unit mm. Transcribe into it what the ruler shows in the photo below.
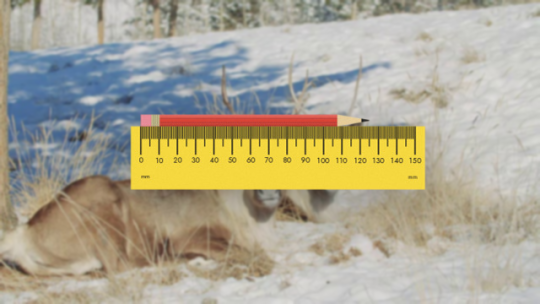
125 mm
